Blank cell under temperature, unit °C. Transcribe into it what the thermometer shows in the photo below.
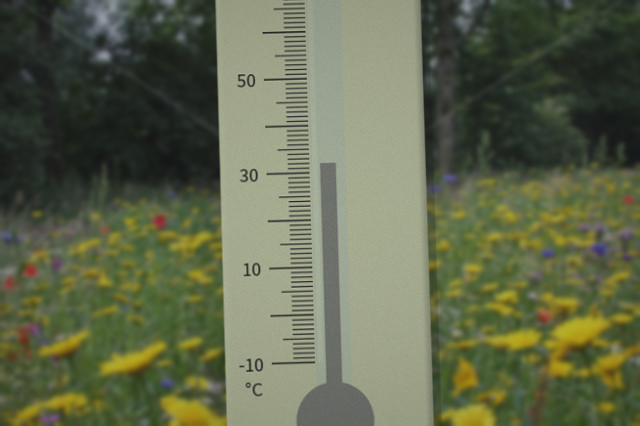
32 °C
